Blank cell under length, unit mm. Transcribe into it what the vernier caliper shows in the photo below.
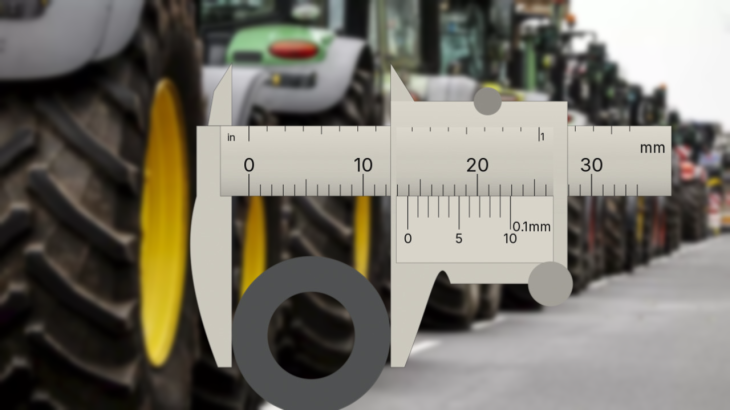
13.9 mm
